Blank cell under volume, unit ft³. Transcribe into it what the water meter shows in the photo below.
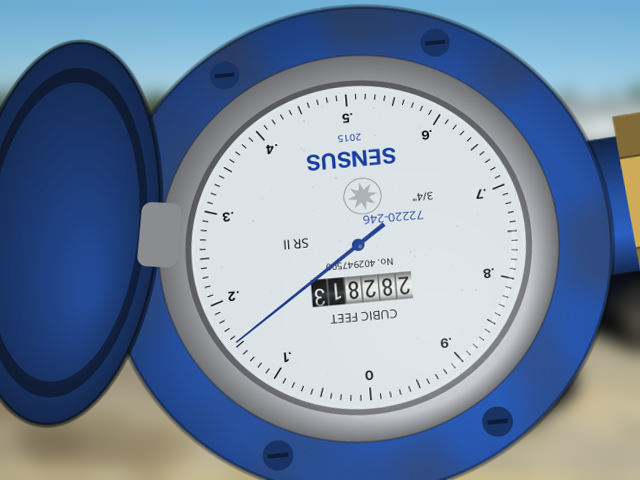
282813.15 ft³
